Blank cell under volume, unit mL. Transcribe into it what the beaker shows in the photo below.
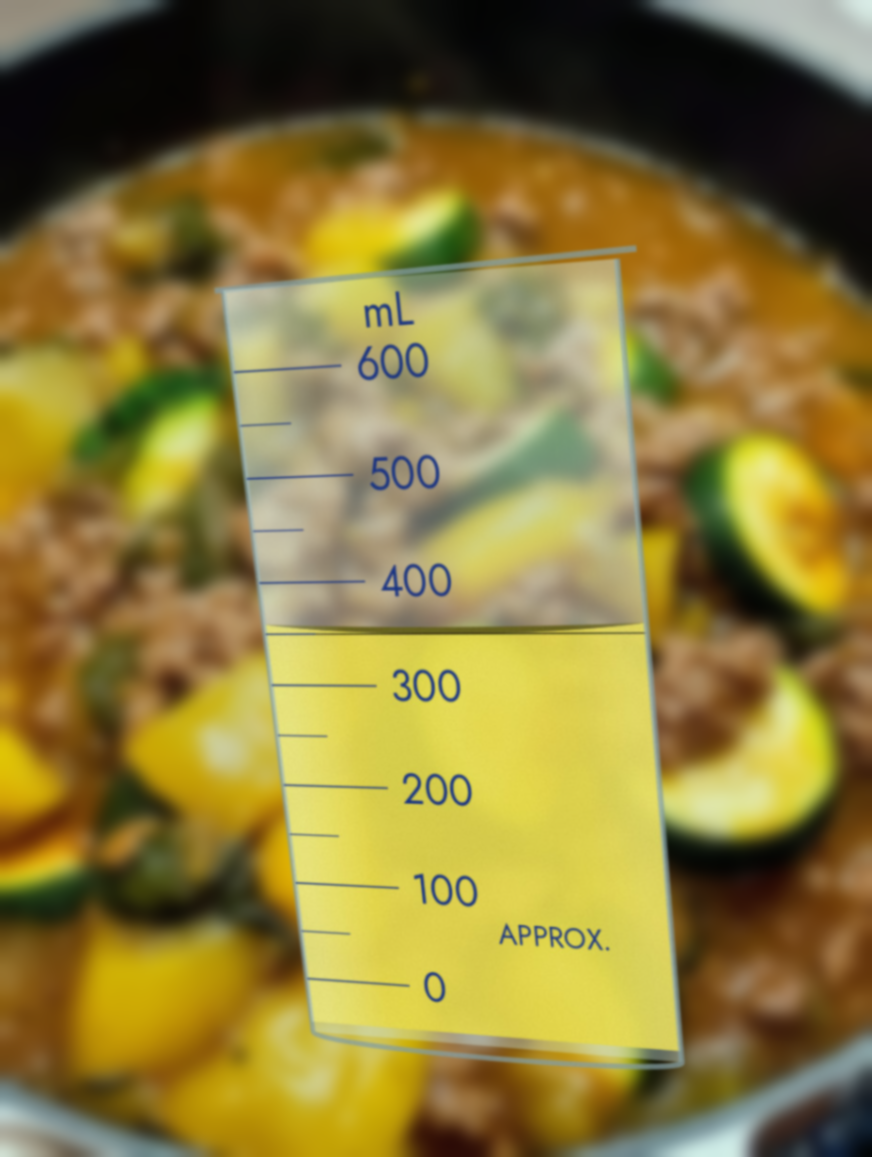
350 mL
